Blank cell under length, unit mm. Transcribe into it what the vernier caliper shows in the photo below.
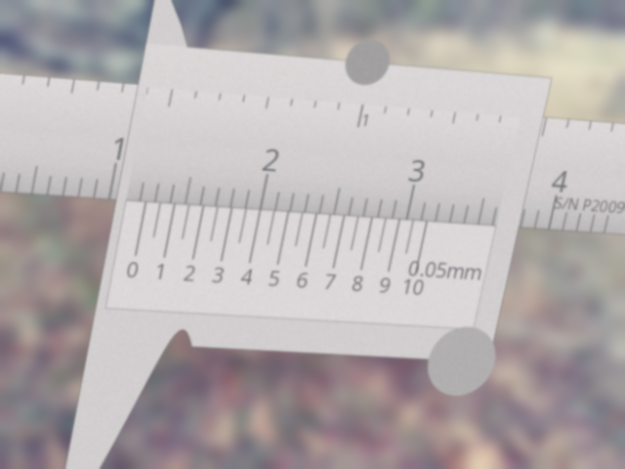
12.4 mm
